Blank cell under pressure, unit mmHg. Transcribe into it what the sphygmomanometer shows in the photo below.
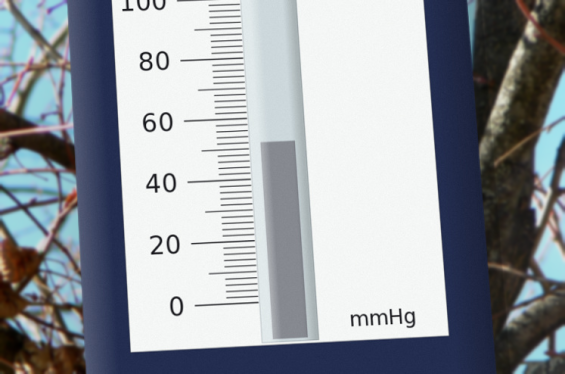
52 mmHg
